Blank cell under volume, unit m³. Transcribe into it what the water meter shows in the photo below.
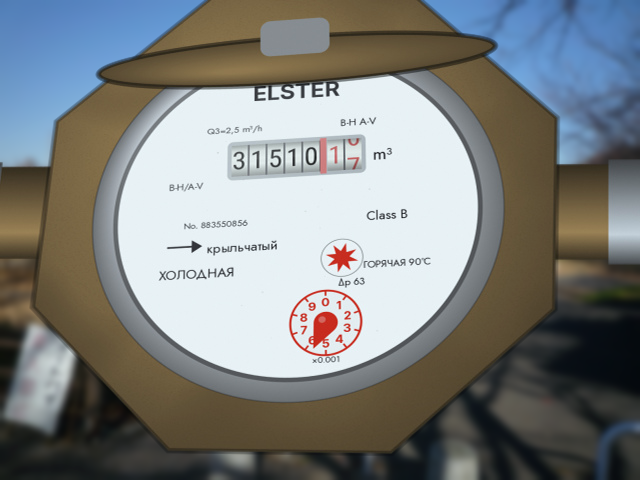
31510.165 m³
